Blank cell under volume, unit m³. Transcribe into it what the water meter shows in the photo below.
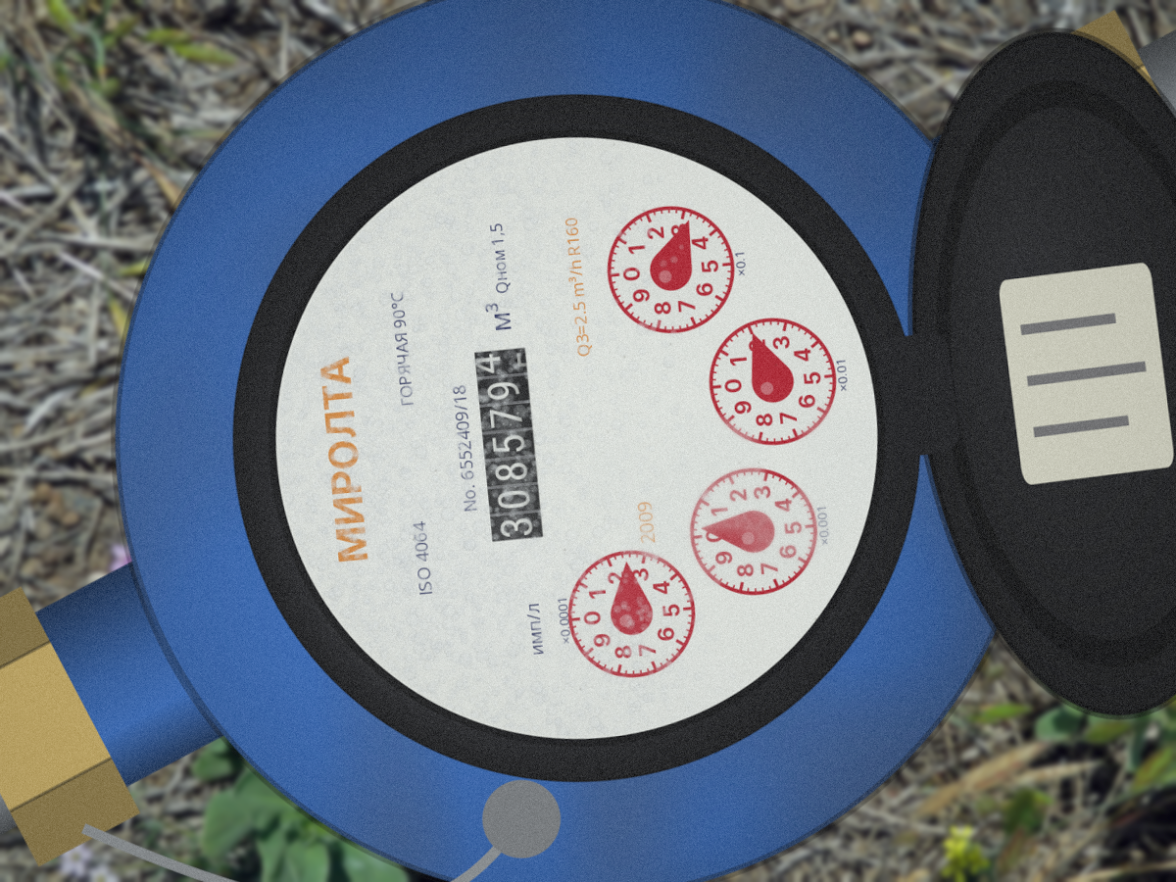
3085794.3202 m³
